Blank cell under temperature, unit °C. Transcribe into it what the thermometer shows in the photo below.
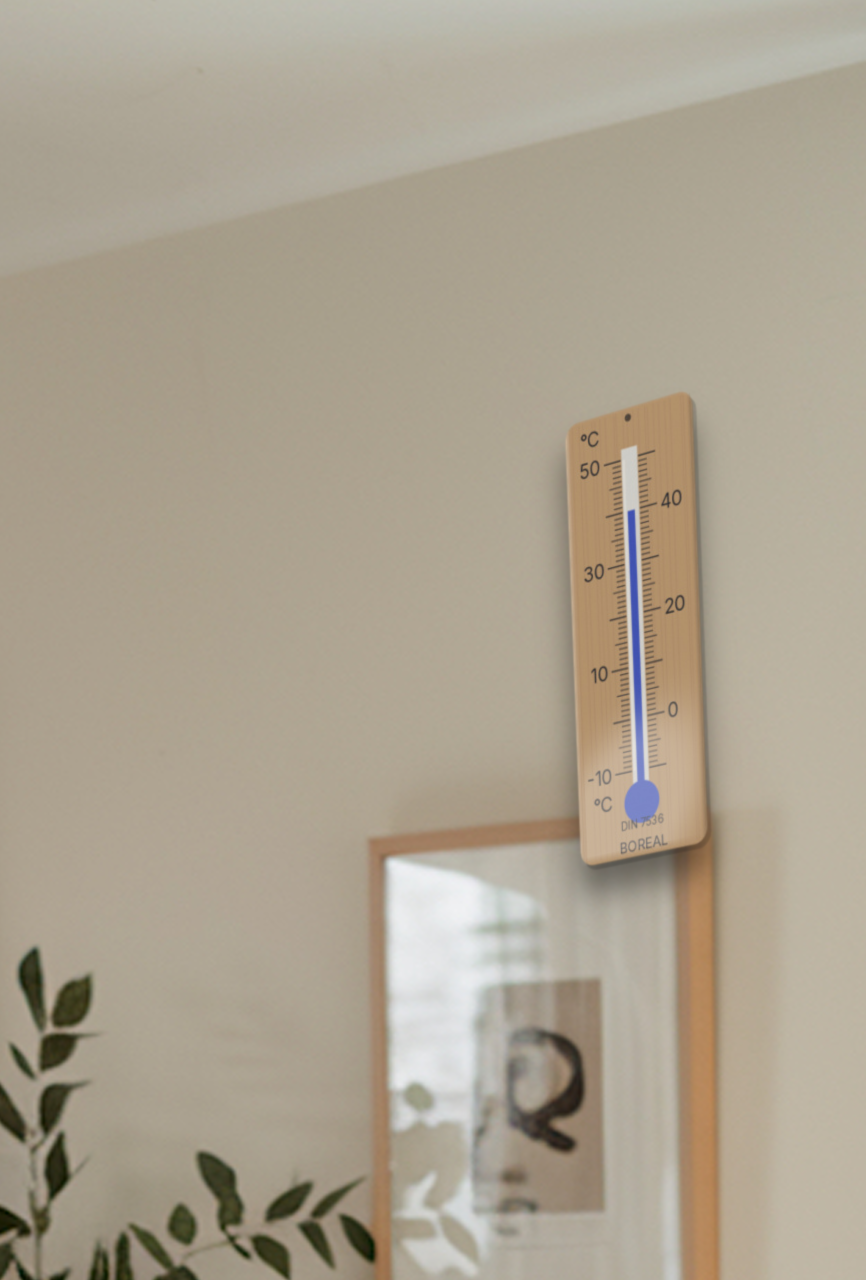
40 °C
